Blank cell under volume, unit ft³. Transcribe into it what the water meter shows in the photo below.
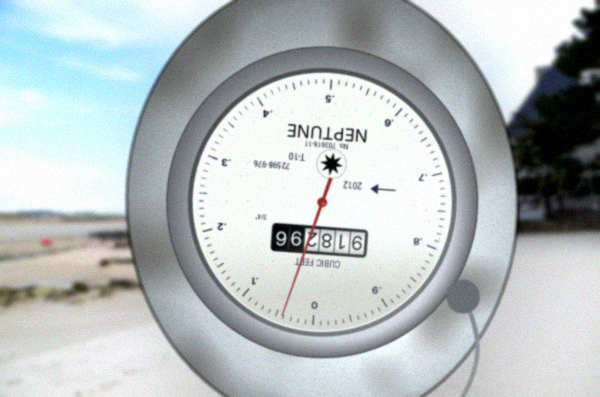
918296.04 ft³
